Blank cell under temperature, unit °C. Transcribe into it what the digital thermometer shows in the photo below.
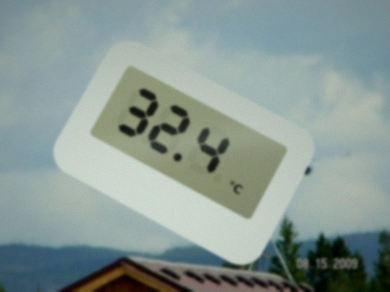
32.4 °C
